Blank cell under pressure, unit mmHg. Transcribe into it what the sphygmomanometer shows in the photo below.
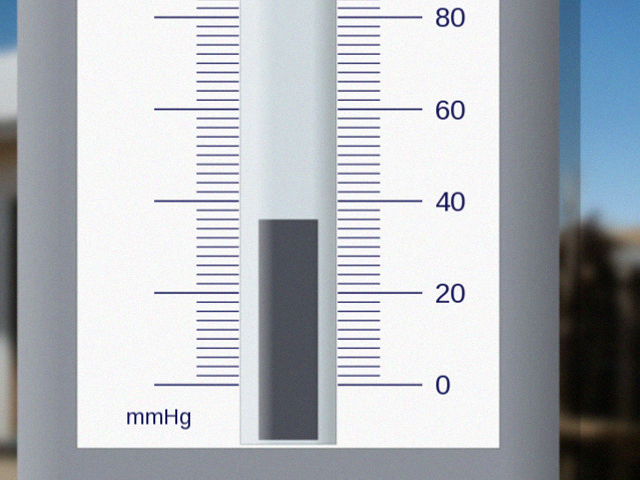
36 mmHg
